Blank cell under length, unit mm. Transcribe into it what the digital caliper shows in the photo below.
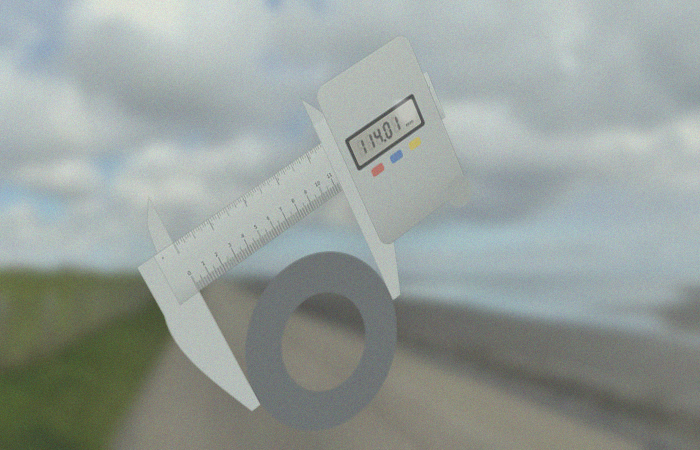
114.01 mm
